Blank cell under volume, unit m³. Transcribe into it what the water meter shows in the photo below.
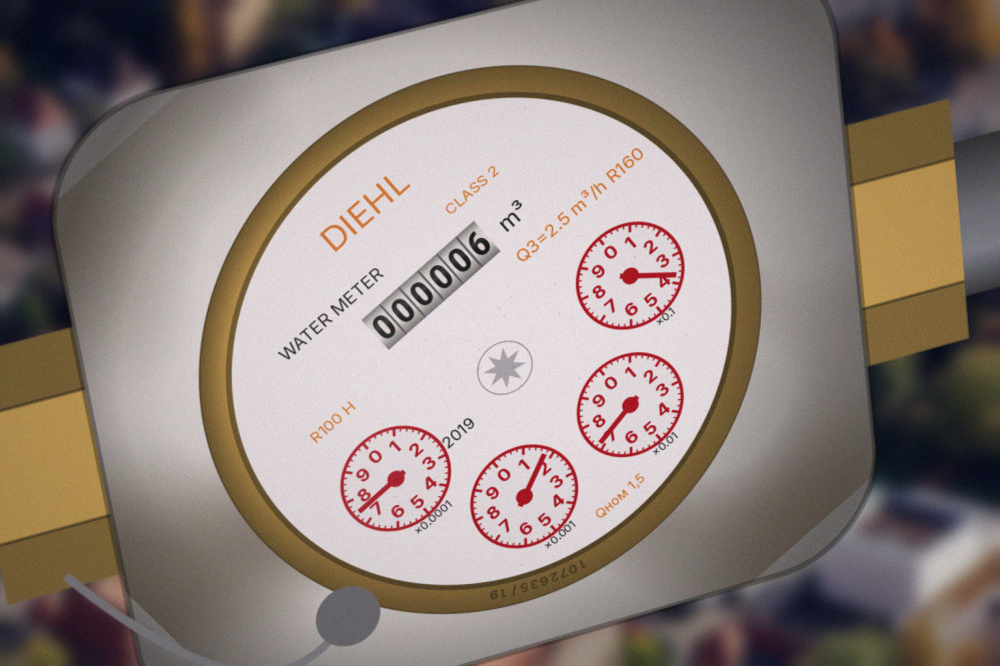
6.3717 m³
